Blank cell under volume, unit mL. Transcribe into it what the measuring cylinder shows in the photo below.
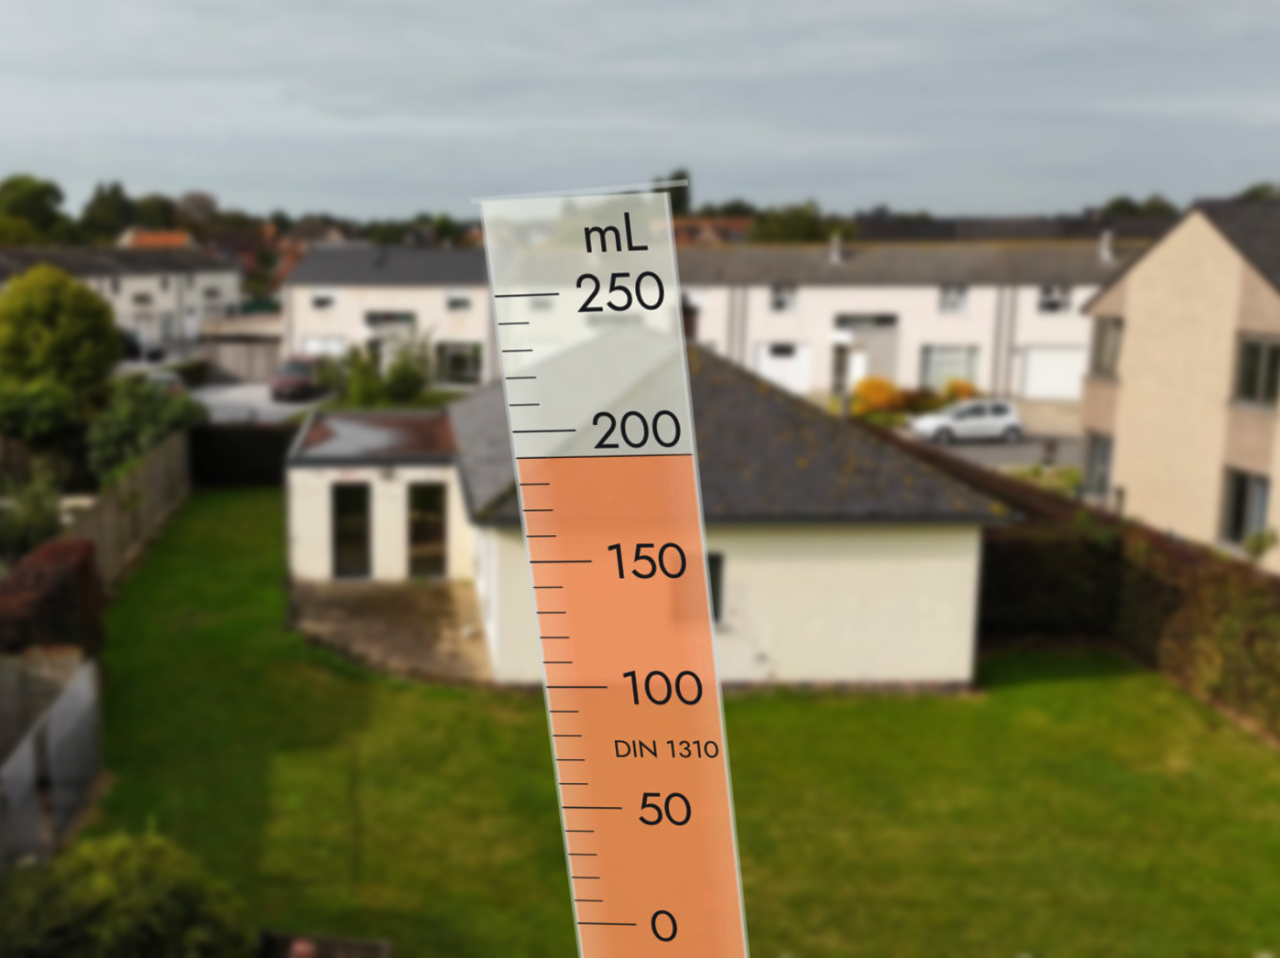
190 mL
